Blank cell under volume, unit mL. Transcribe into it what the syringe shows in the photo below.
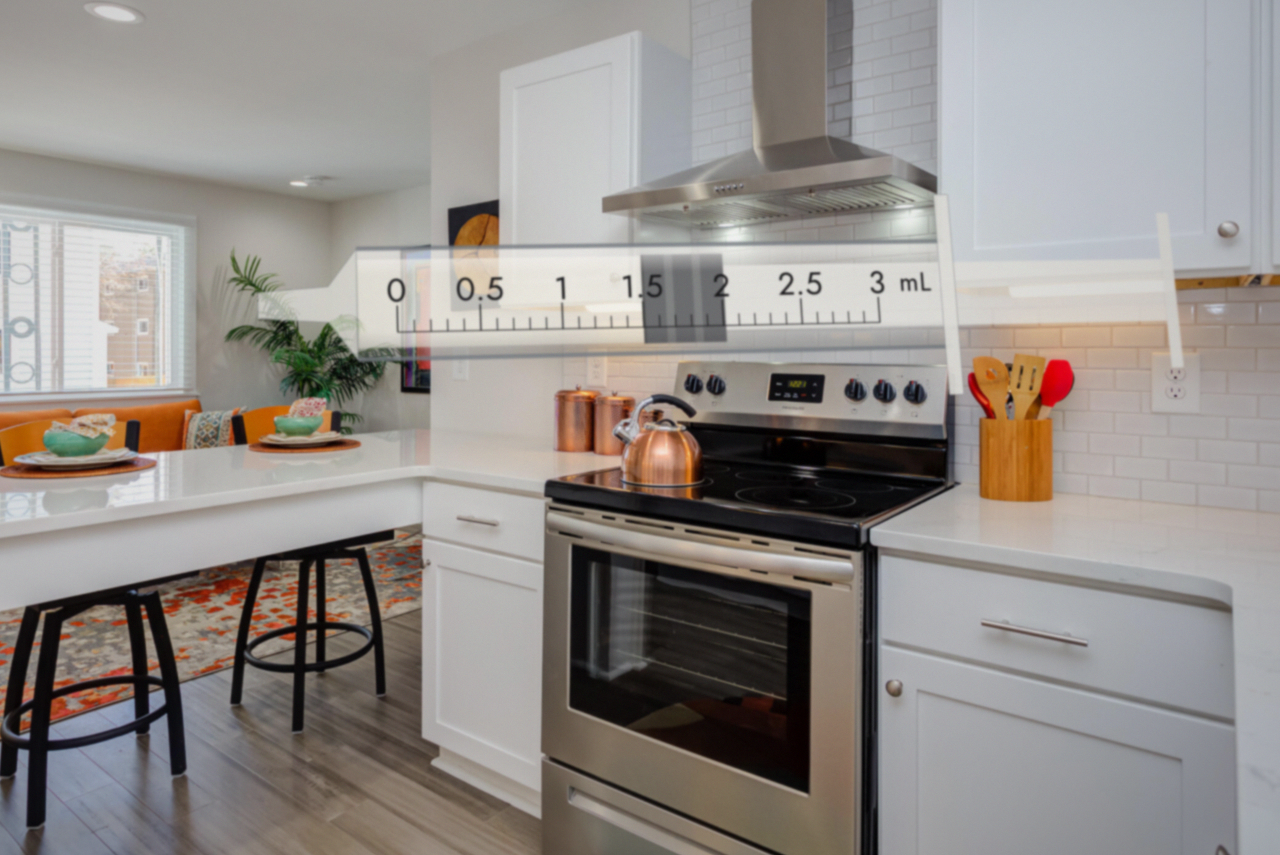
1.5 mL
